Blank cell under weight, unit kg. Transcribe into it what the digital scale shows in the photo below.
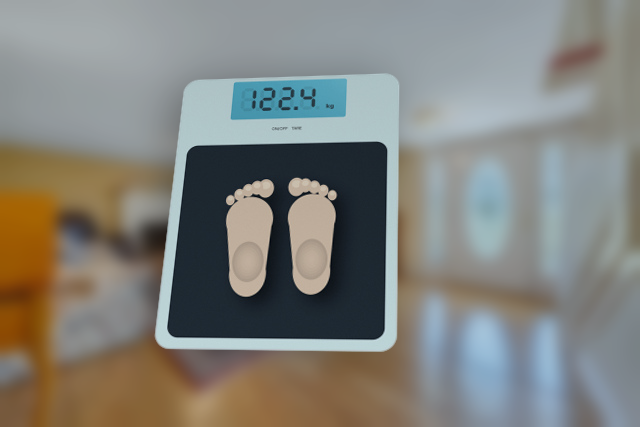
122.4 kg
